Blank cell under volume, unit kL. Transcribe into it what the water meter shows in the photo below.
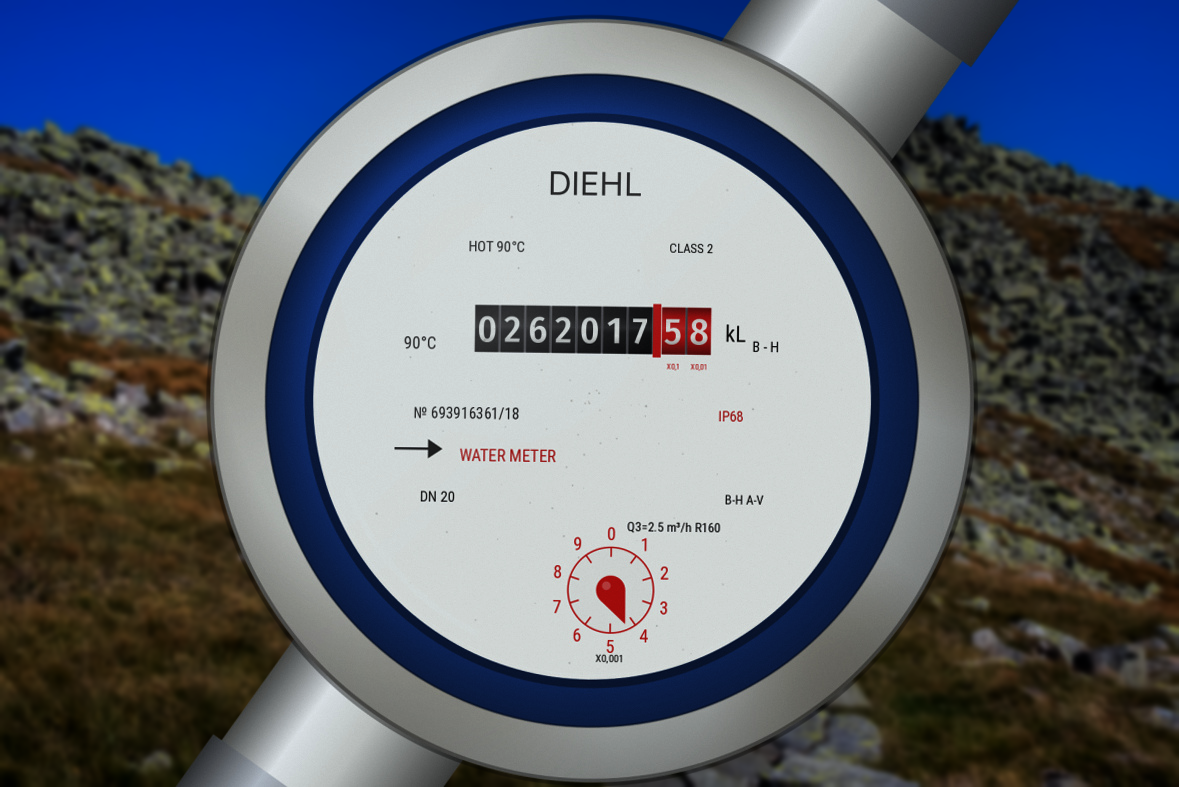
262017.584 kL
